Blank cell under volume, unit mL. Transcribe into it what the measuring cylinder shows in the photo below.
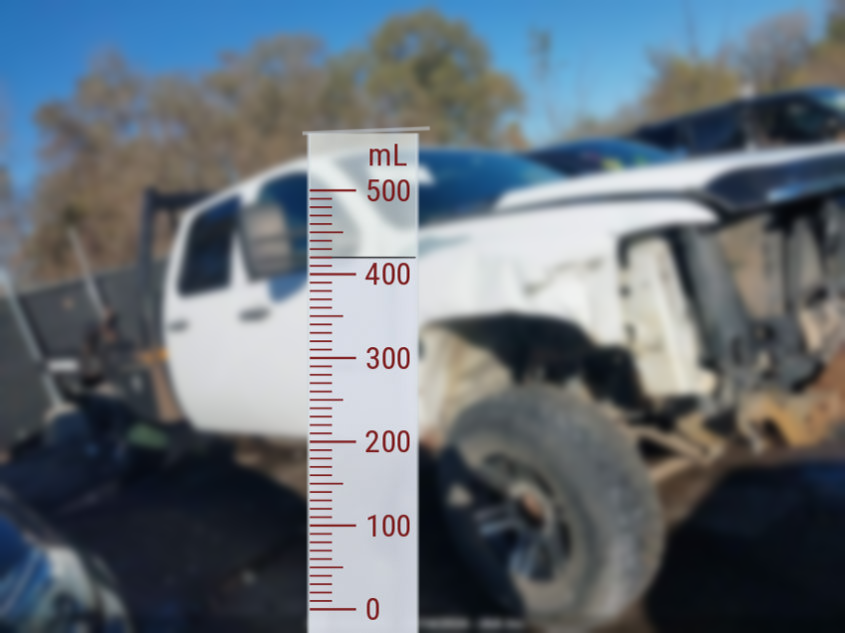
420 mL
